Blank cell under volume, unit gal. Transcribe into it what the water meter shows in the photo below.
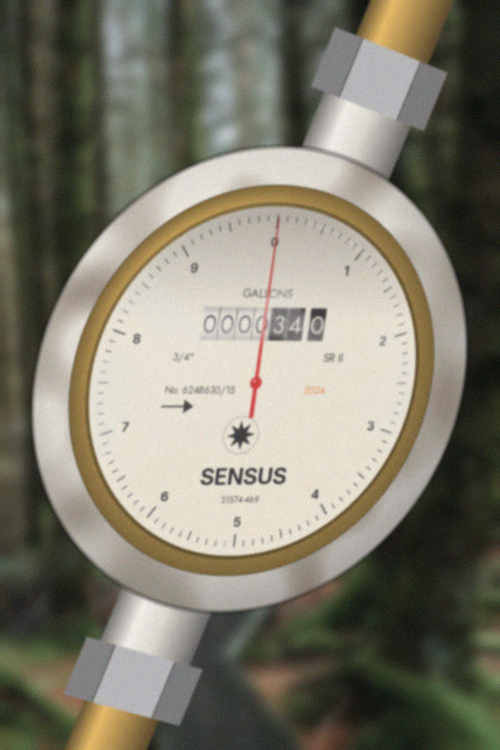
340.0 gal
